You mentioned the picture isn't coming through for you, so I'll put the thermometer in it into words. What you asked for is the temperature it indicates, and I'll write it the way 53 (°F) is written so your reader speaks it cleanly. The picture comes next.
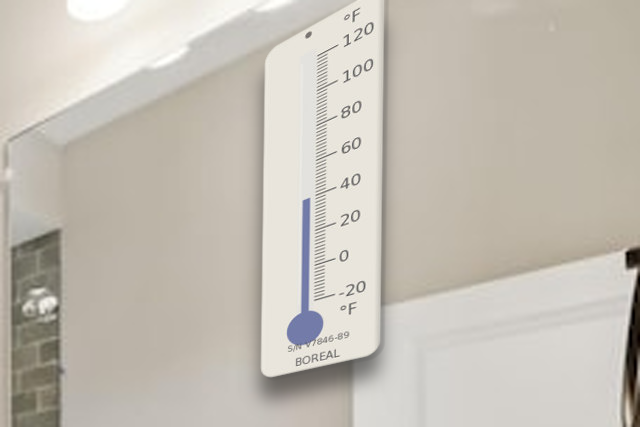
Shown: 40 (°F)
